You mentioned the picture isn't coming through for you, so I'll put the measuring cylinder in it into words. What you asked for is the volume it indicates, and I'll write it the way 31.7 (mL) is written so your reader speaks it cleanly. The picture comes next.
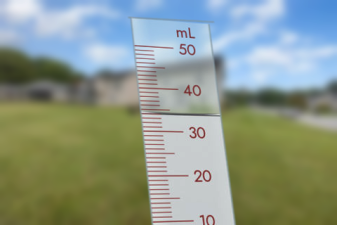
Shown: 34 (mL)
